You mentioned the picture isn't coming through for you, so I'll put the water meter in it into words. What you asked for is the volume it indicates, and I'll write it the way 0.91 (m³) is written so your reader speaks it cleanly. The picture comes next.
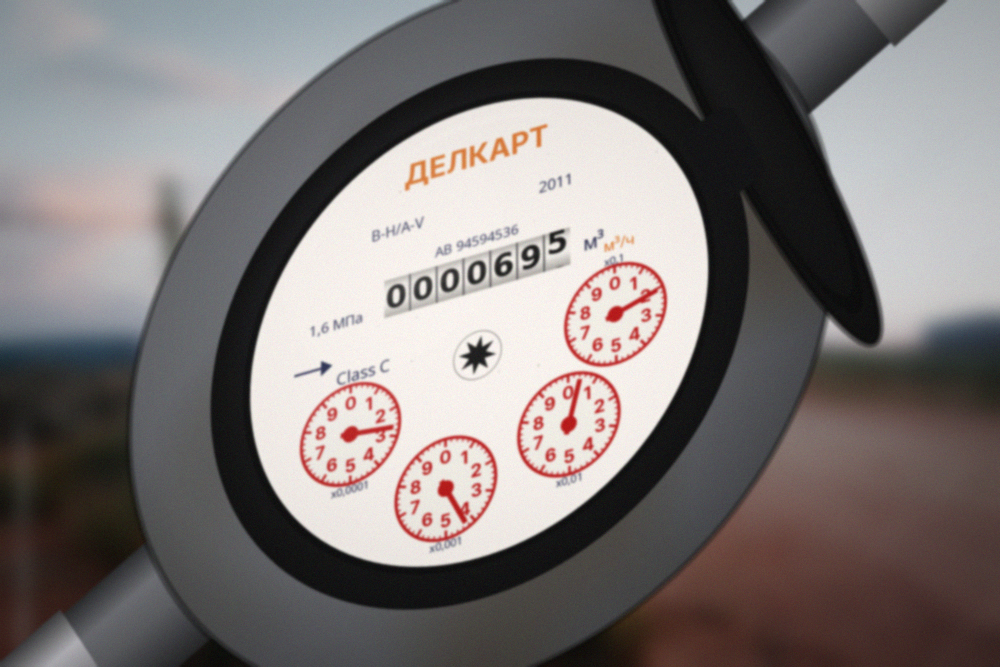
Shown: 695.2042 (m³)
